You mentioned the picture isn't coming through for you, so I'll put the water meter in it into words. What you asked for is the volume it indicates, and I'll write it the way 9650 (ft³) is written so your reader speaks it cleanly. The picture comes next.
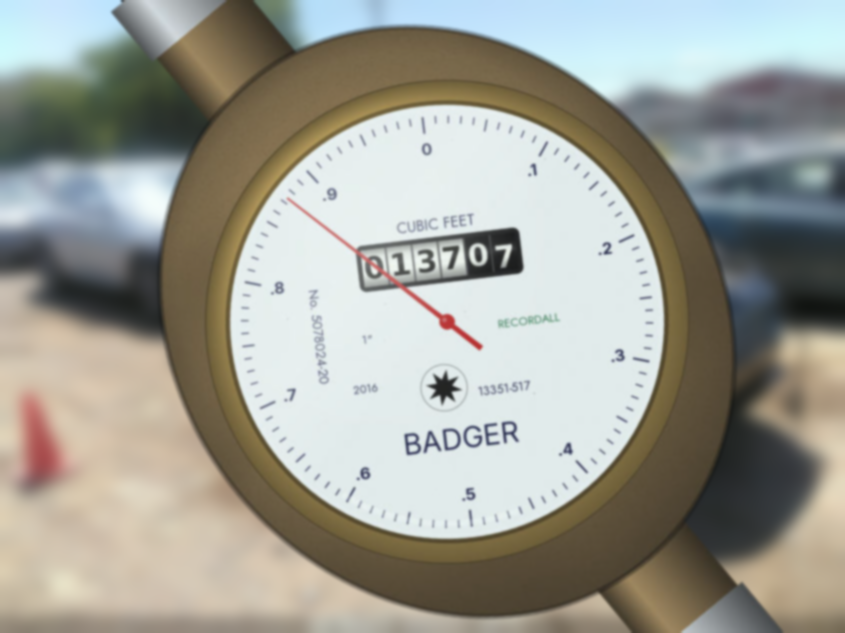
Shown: 13706.87 (ft³)
